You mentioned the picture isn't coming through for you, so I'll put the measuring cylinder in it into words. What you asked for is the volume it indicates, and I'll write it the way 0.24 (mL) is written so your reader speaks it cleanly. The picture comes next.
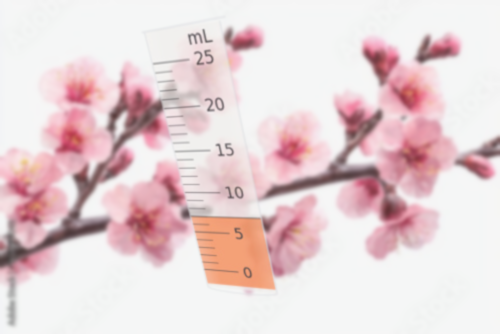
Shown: 7 (mL)
